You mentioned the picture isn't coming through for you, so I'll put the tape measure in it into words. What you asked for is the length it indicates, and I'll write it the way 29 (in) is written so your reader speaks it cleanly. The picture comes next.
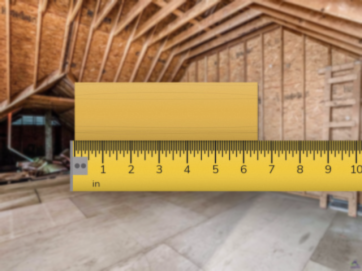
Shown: 6.5 (in)
